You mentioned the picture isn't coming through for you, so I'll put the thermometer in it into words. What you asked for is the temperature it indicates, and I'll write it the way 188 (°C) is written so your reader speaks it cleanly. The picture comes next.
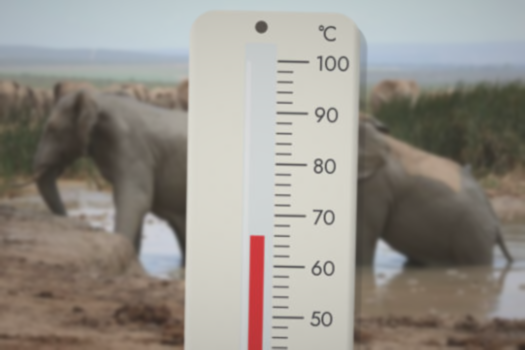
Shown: 66 (°C)
